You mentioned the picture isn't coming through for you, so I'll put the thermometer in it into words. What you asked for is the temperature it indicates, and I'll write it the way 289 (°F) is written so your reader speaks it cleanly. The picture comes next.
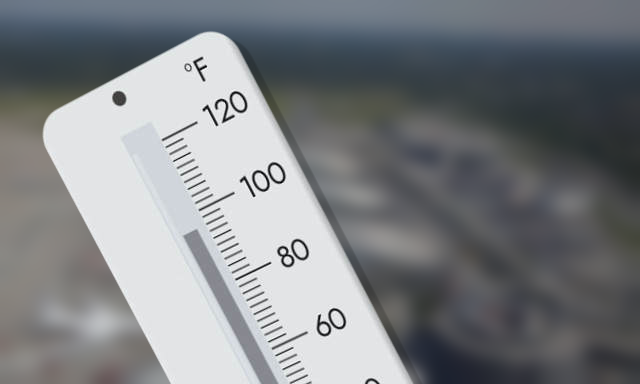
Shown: 96 (°F)
